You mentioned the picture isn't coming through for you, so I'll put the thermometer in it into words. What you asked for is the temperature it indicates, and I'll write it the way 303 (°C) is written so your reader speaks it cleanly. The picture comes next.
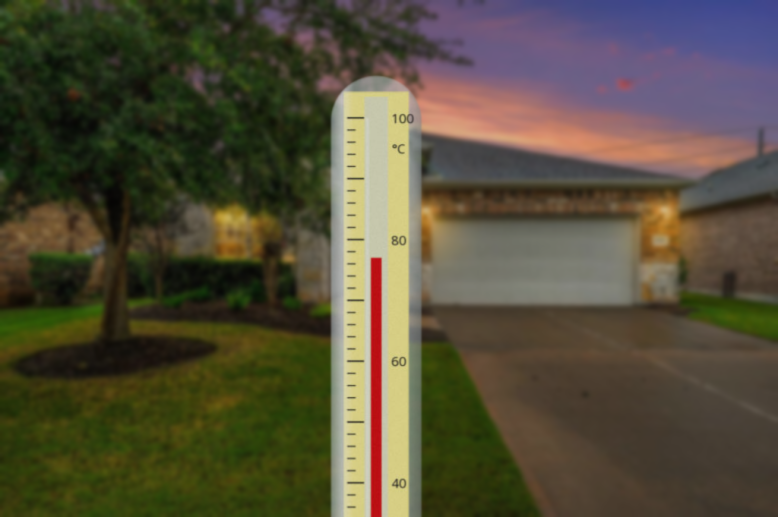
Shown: 77 (°C)
